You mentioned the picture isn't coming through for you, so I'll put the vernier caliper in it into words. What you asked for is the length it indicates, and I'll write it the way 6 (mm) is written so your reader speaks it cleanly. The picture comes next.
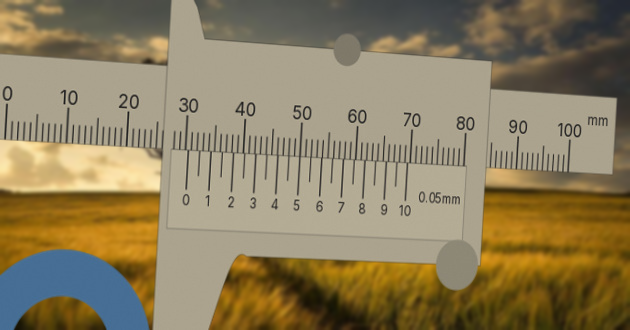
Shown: 30.5 (mm)
